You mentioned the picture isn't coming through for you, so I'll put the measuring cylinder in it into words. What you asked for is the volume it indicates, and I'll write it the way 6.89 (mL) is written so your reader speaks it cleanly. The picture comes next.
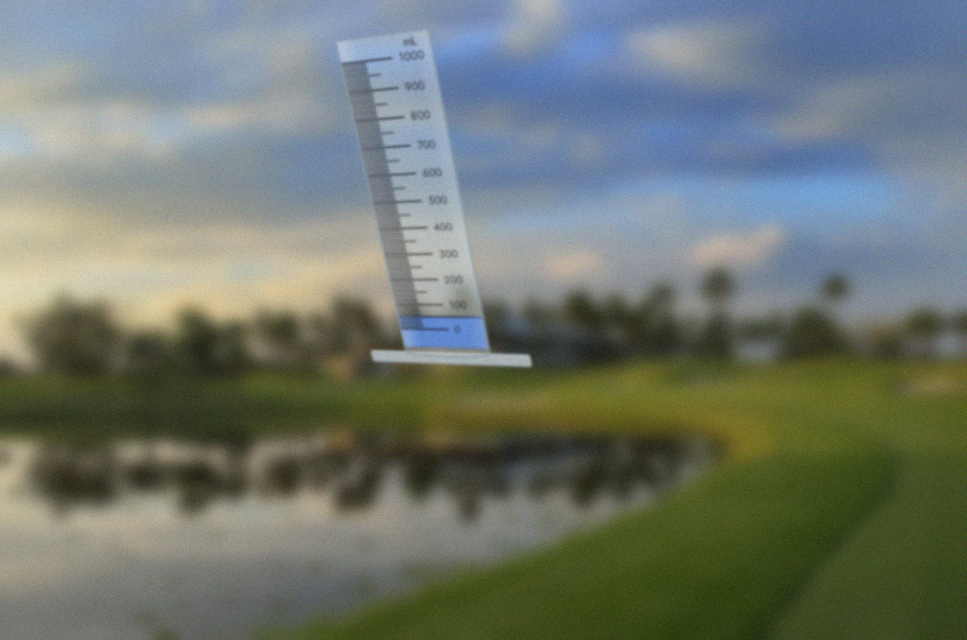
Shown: 50 (mL)
